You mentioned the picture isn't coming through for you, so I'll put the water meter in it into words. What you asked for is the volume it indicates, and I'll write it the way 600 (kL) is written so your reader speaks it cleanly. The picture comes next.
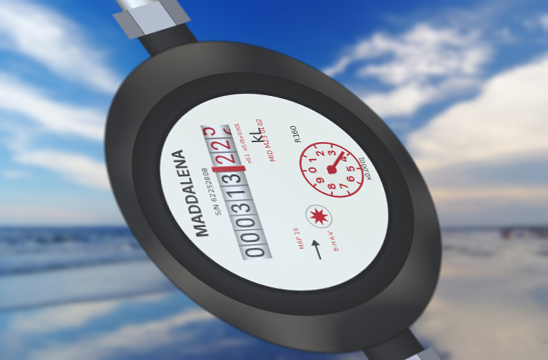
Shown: 313.2253 (kL)
